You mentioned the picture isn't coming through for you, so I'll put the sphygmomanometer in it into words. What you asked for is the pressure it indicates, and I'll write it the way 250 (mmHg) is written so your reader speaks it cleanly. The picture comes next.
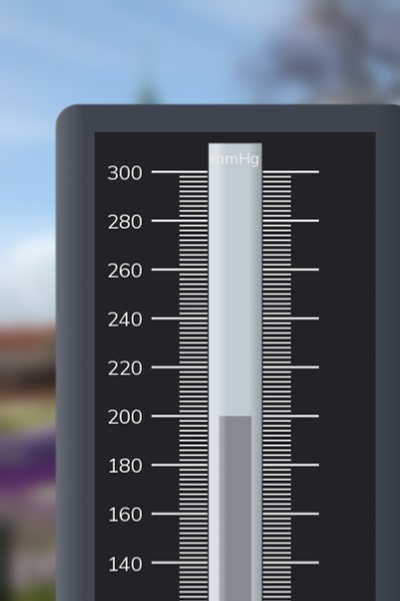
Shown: 200 (mmHg)
